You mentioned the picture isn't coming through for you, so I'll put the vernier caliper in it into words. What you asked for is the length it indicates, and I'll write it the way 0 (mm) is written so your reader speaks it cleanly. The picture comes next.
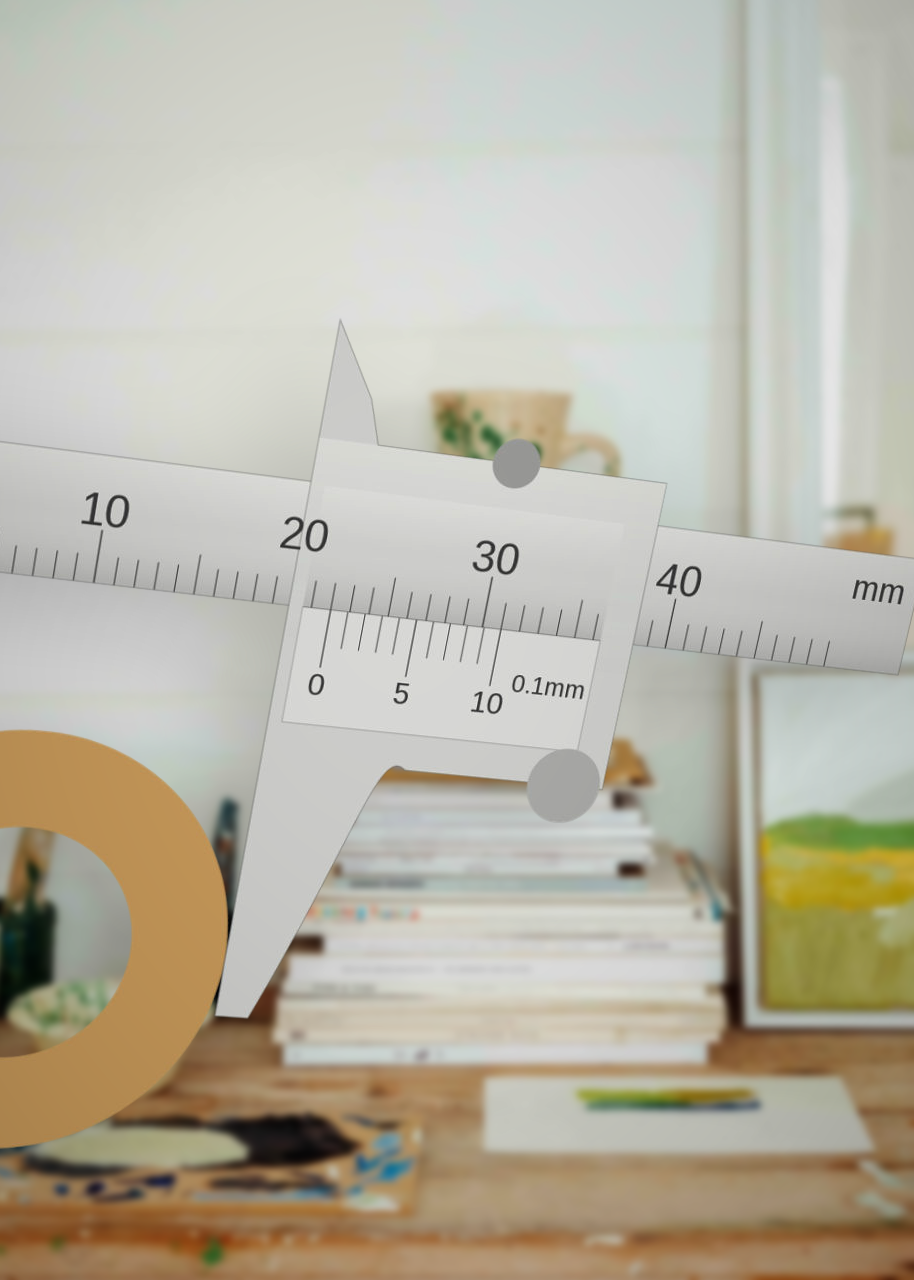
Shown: 22.0 (mm)
